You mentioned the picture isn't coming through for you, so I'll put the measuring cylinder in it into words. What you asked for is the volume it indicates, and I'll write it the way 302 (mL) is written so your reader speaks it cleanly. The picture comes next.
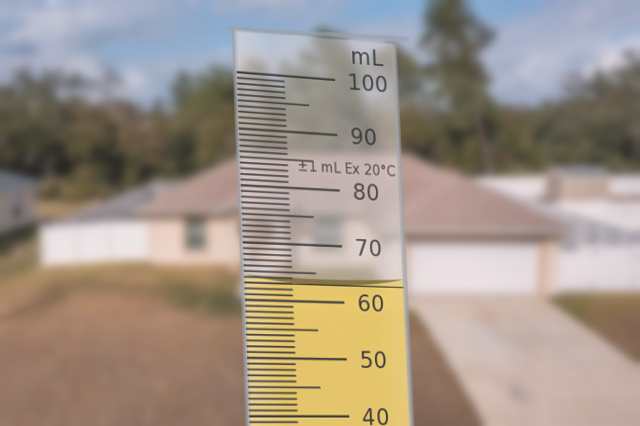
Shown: 63 (mL)
